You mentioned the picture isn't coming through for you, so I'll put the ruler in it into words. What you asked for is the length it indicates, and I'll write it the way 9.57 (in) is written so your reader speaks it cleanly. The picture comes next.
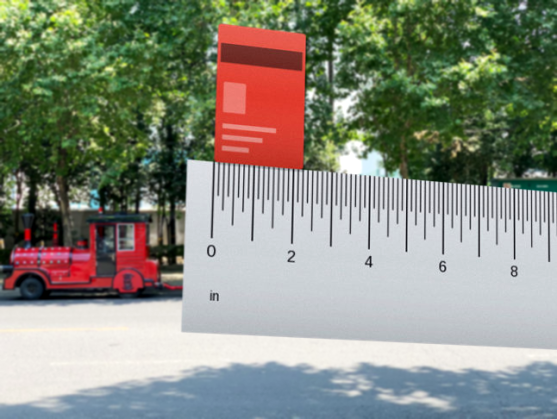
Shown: 2.25 (in)
